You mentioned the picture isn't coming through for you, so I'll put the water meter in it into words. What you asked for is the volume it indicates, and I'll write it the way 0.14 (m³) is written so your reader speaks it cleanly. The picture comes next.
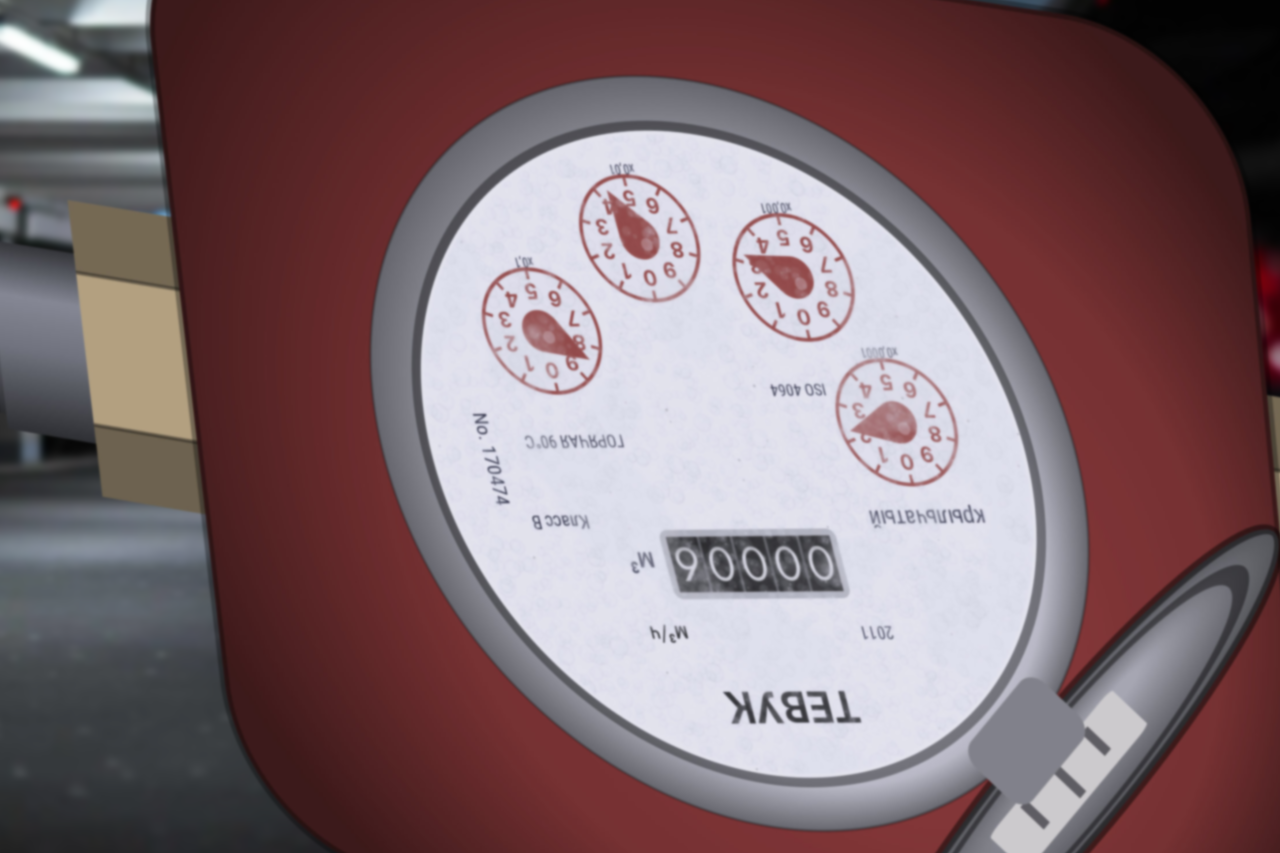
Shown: 6.8432 (m³)
